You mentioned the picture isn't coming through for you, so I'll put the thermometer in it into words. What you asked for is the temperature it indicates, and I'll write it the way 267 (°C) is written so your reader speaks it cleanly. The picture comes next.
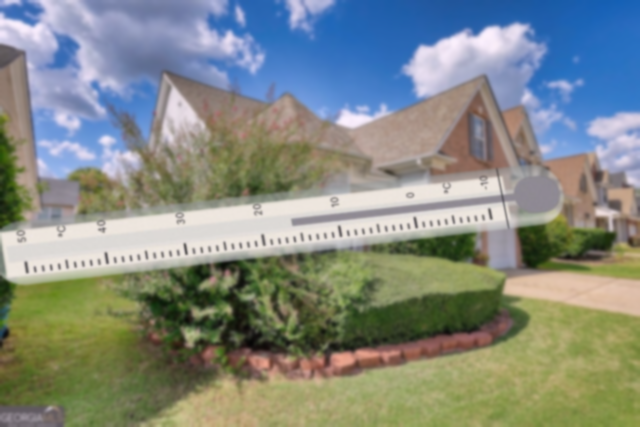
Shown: 16 (°C)
